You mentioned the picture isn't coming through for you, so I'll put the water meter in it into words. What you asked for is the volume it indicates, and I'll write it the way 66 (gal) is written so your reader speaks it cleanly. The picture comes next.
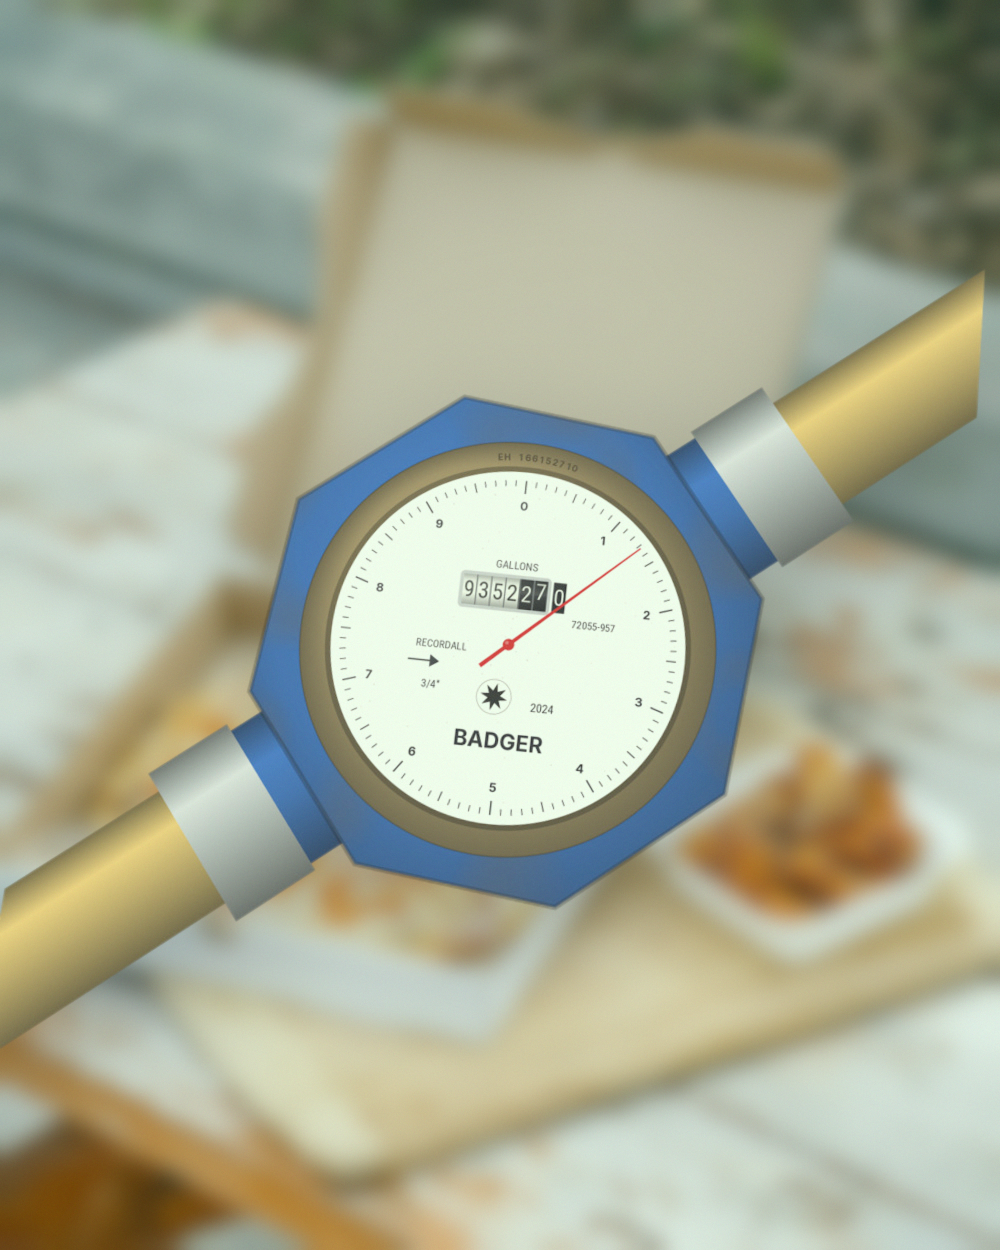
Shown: 9352271.3 (gal)
